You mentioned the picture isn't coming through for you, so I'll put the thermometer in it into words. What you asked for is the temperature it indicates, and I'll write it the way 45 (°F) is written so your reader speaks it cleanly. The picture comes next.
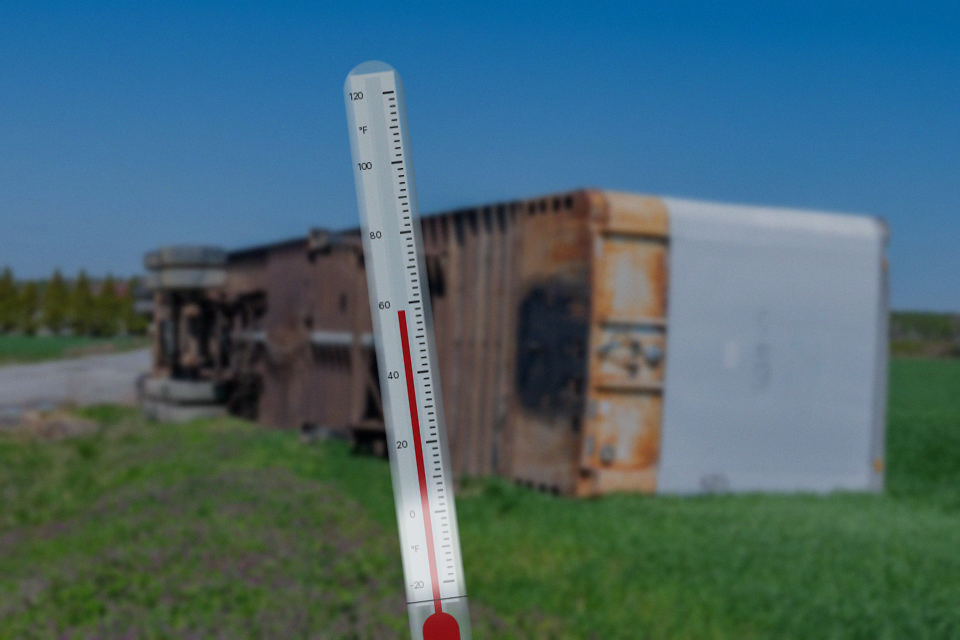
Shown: 58 (°F)
